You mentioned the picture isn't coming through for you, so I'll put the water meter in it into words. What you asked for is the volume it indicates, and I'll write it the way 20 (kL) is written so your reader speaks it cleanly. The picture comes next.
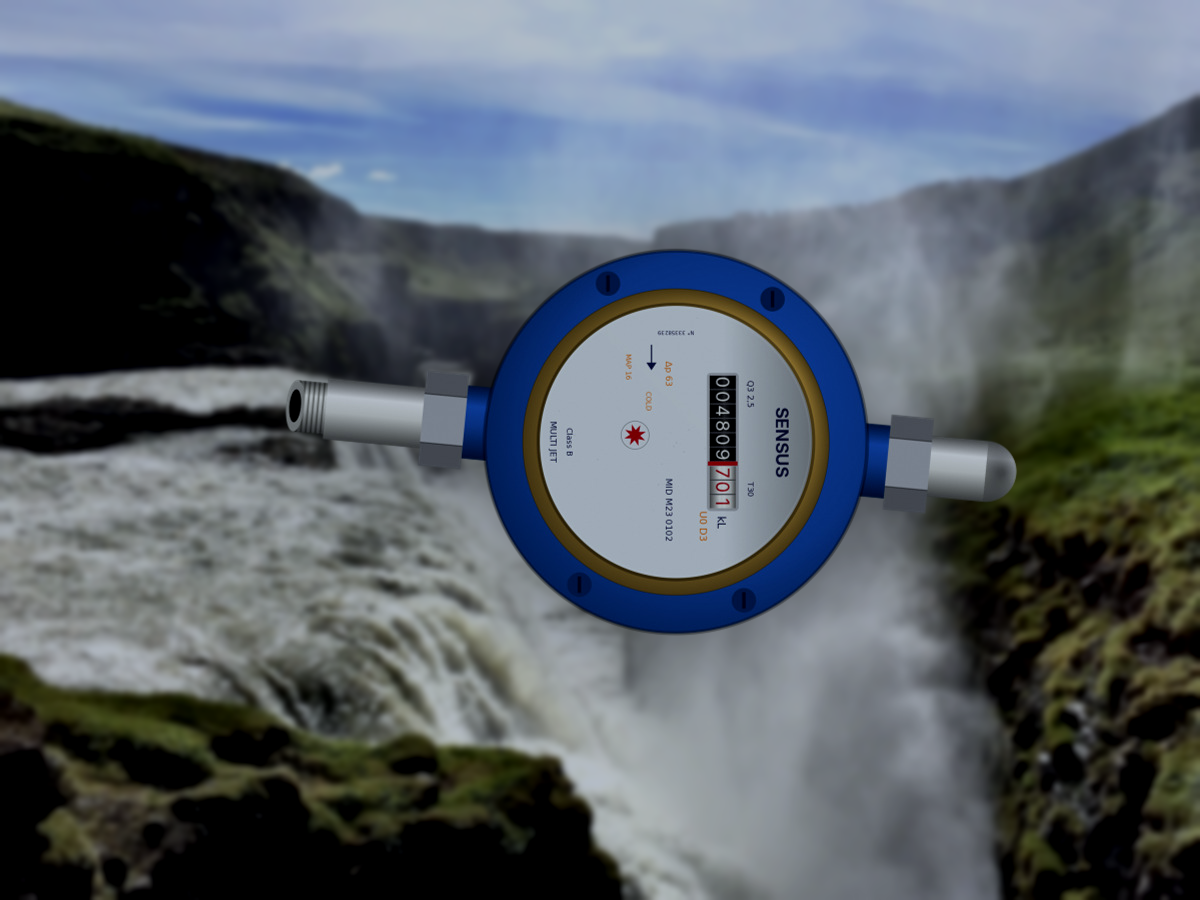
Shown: 4809.701 (kL)
